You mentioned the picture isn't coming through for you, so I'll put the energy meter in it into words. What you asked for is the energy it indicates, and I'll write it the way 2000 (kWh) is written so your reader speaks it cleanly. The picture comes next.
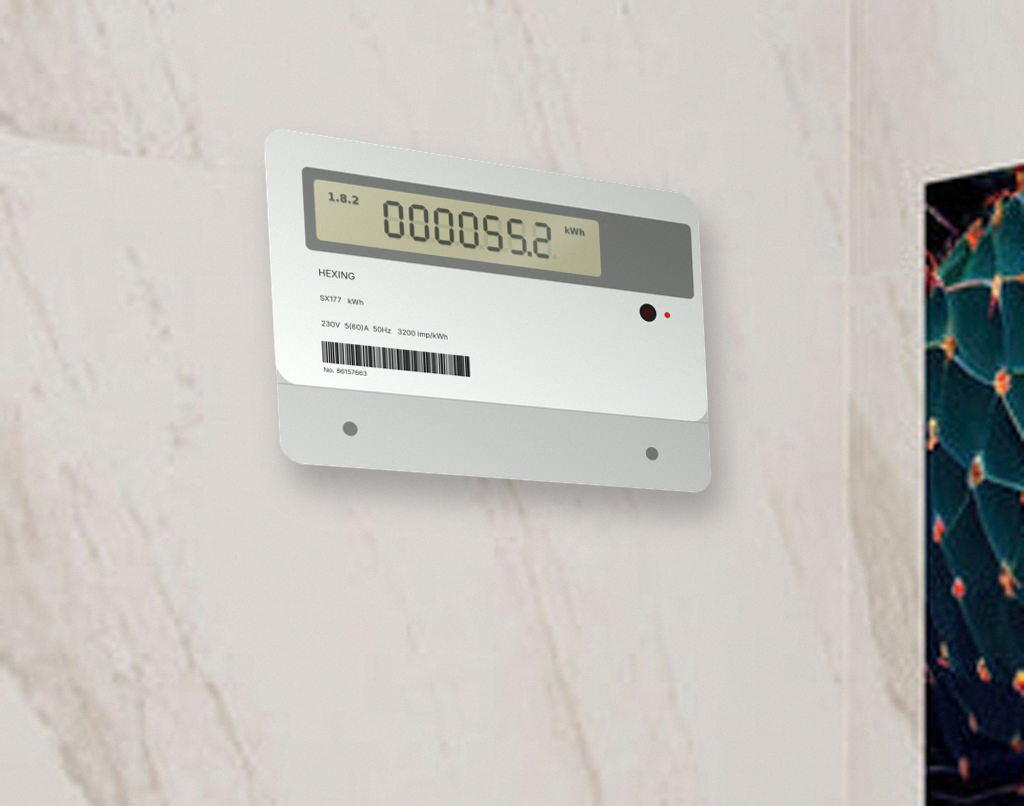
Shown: 55.2 (kWh)
